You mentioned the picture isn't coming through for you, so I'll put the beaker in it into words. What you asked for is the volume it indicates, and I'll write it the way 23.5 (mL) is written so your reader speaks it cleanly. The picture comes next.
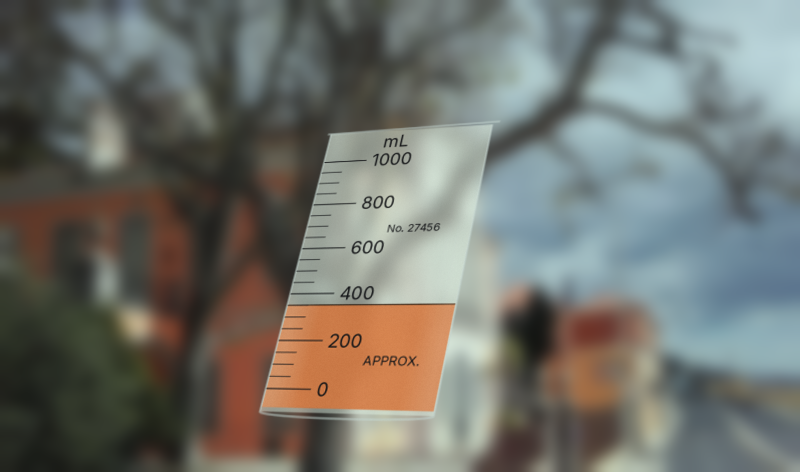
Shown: 350 (mL)
